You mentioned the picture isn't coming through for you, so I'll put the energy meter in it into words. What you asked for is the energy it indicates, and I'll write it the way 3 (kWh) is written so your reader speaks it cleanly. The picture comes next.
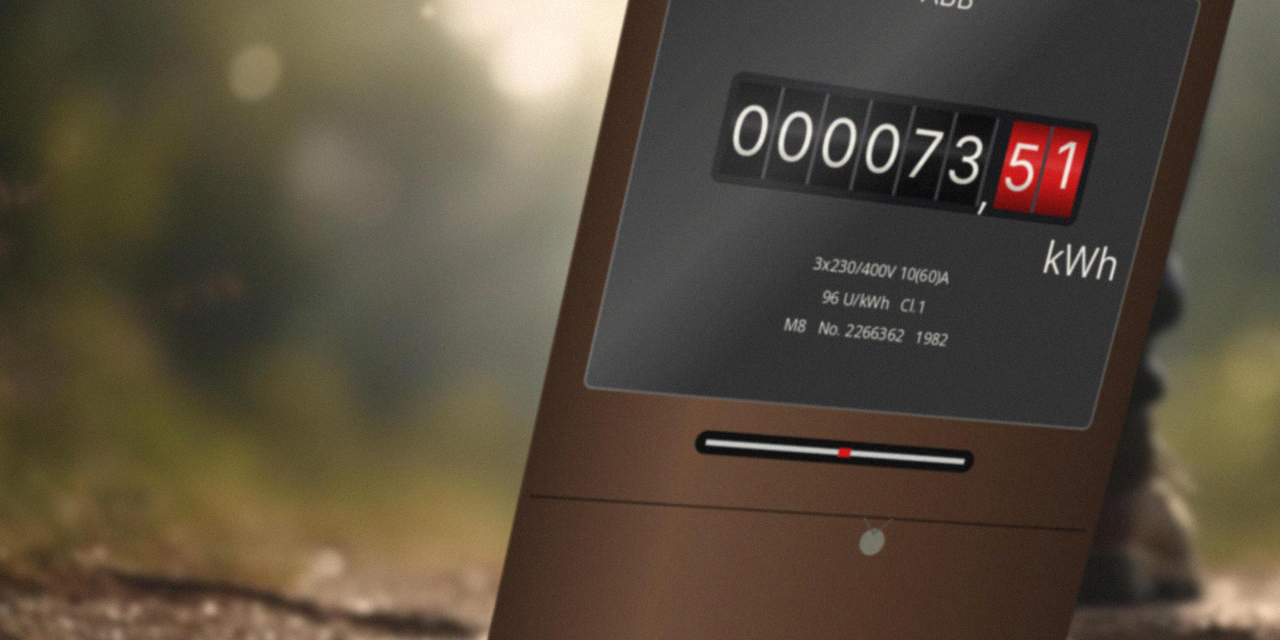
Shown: 73.51 (kWh)
